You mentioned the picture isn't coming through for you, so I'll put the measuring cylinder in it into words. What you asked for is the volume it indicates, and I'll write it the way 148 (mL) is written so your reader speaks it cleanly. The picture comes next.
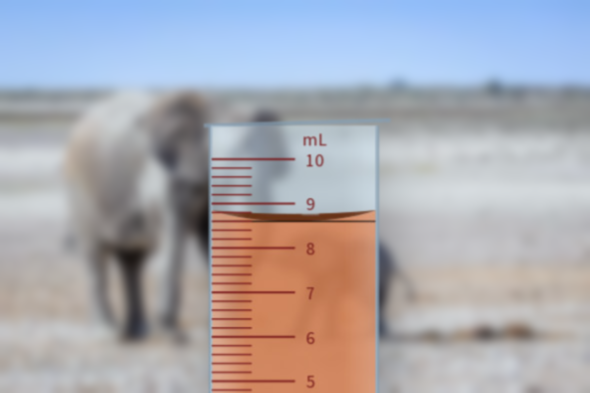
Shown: 8.6 (mL)
